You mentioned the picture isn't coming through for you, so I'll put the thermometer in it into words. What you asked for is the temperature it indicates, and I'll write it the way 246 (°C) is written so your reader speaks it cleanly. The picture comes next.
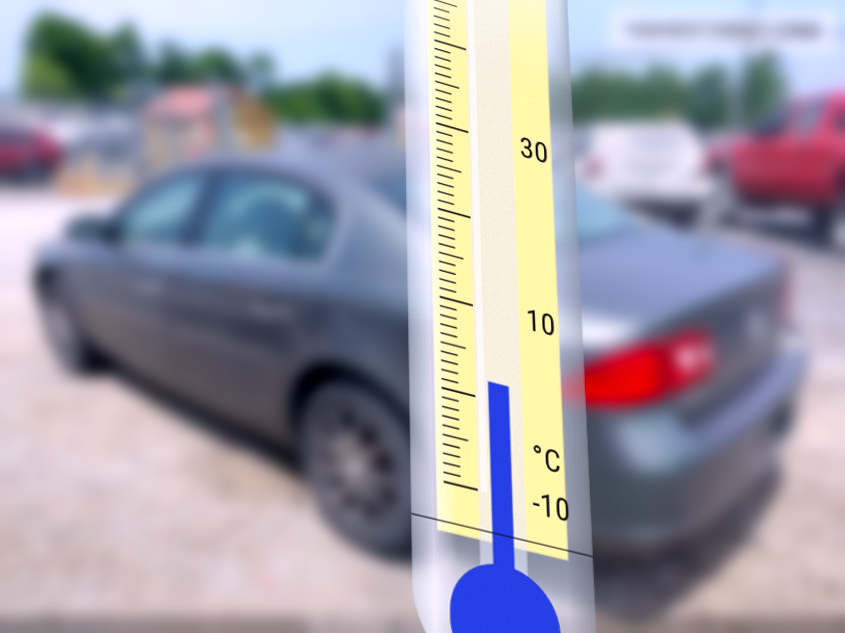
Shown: 2 (°C)
